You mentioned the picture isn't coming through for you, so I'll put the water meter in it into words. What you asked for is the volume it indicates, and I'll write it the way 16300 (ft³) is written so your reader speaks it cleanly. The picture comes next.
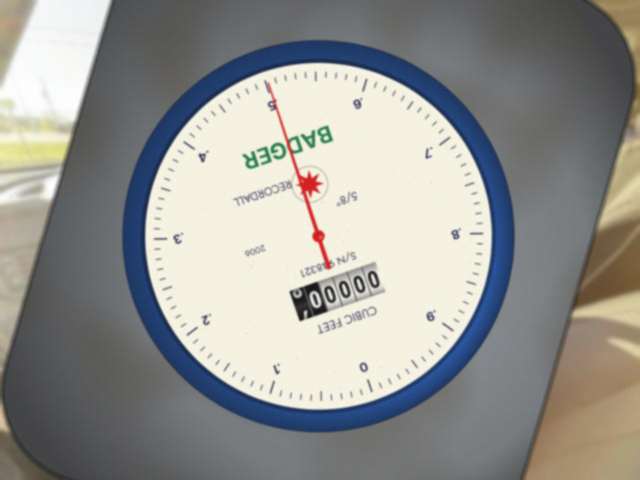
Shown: 7.50 (ft³)
